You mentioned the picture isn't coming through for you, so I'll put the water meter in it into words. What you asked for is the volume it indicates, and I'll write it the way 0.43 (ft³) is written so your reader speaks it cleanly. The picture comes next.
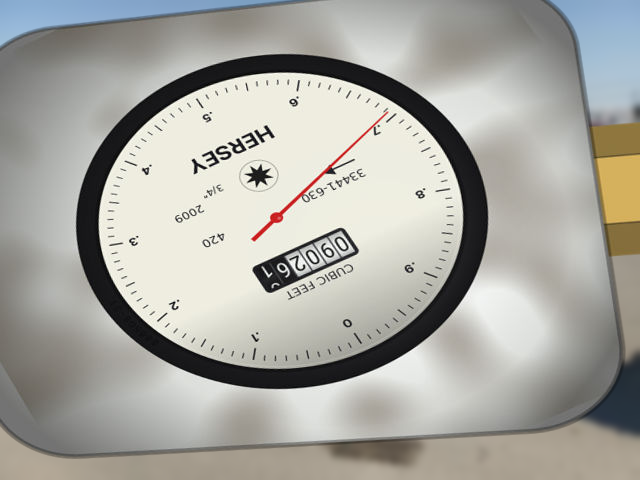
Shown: 90260.69 (ft³)
